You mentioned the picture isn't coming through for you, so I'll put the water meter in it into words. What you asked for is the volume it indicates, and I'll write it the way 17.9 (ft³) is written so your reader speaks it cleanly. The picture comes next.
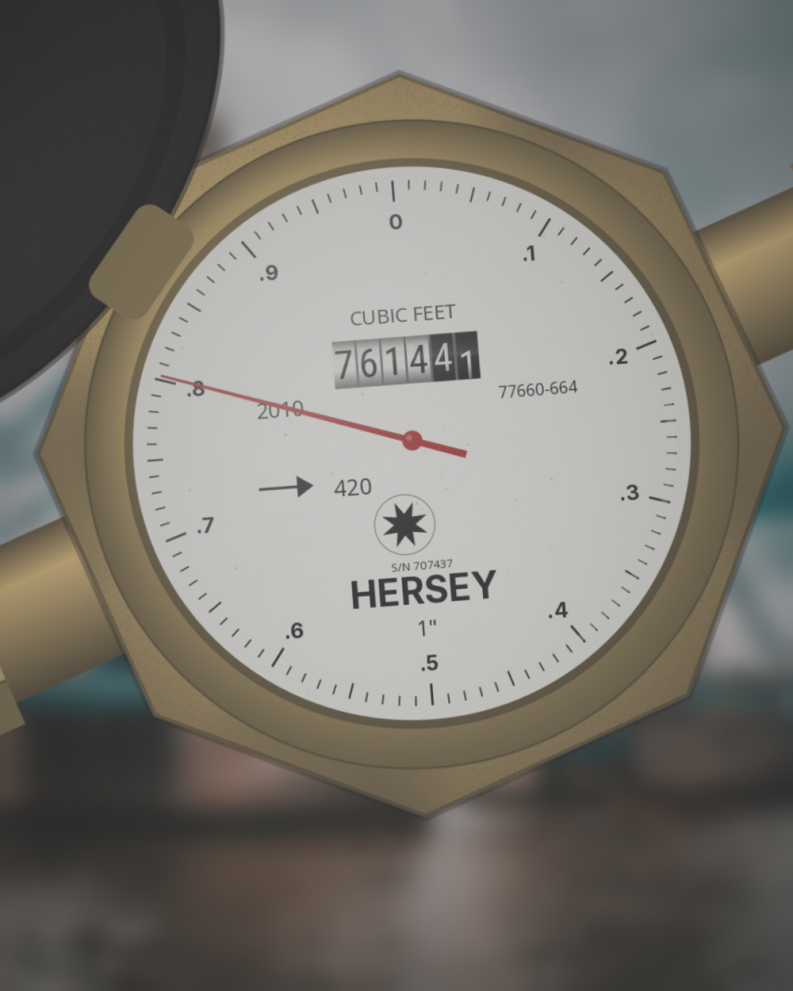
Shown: 761440.80 (ft³)
